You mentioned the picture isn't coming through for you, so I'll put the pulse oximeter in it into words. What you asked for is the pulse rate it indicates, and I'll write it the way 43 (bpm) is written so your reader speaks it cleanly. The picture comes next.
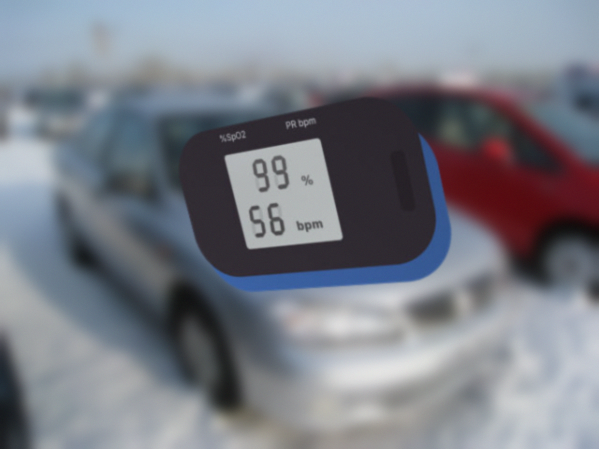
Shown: 56 (bpm)
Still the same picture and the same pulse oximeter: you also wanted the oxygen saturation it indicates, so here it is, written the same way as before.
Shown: 99 (%)
